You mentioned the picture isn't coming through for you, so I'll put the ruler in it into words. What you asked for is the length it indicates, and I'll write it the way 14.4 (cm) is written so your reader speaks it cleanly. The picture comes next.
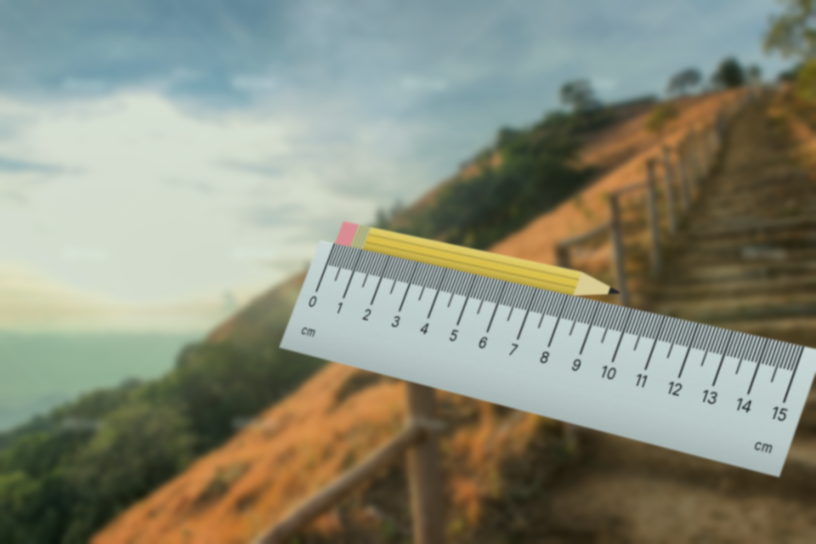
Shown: 9.5 (cm)
